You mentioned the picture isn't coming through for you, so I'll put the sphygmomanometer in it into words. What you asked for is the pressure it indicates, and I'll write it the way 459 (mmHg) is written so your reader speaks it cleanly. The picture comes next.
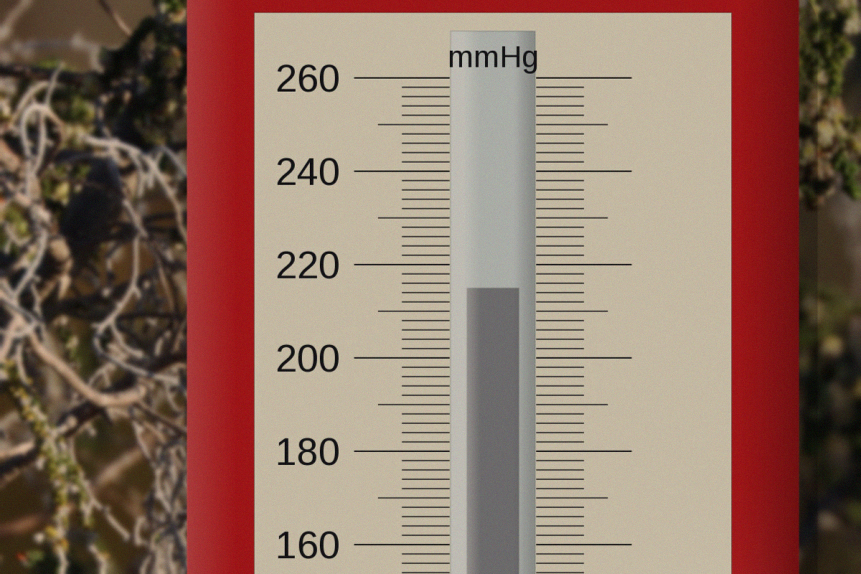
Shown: 215 (mmHg)
